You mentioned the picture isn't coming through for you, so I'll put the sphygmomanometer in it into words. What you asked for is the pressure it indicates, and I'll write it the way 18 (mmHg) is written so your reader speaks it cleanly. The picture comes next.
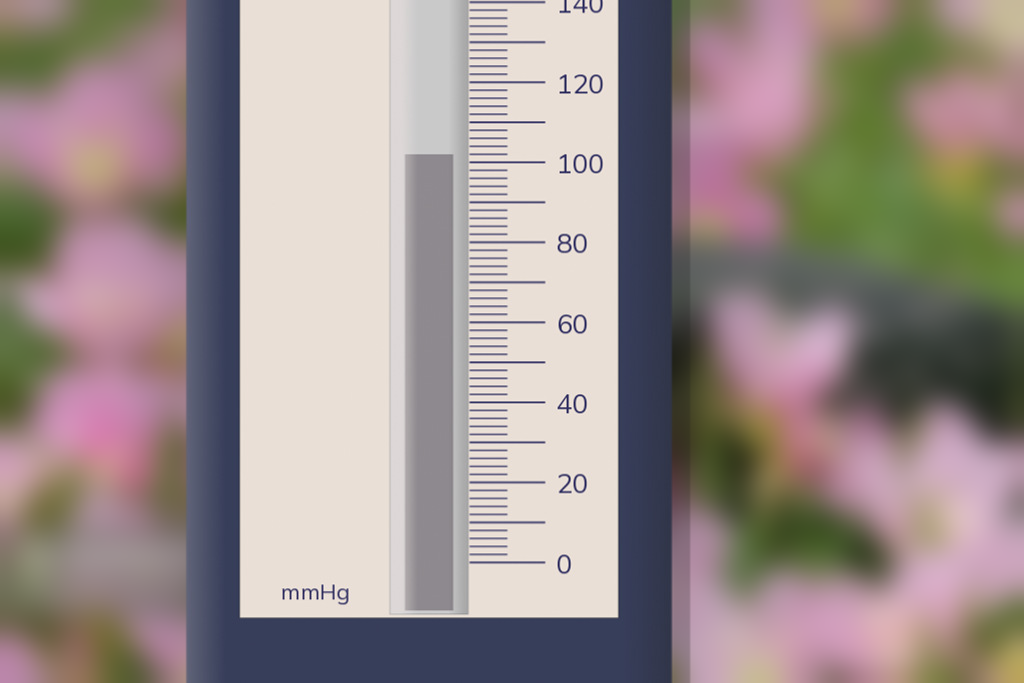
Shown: 102 (mmHg)
